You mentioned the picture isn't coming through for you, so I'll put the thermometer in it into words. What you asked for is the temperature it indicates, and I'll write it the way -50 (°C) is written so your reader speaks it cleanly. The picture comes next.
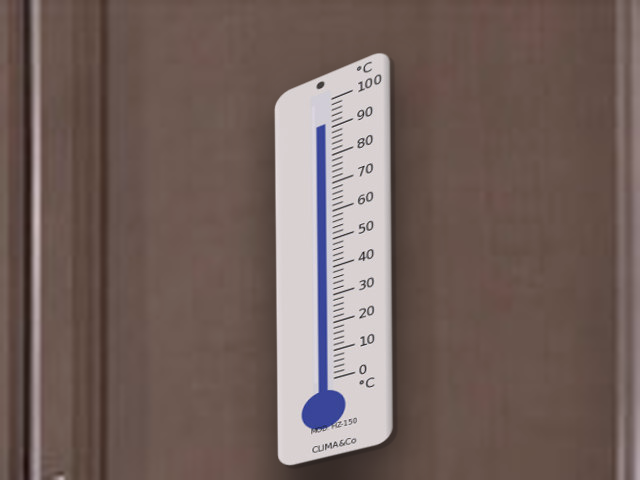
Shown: 92 (°C)
